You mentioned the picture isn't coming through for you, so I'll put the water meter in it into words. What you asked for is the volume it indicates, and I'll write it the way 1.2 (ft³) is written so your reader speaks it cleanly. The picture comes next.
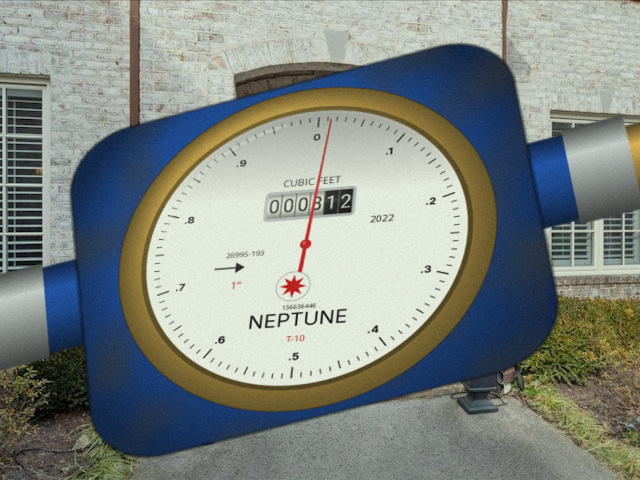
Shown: 812.01 (ft³)
